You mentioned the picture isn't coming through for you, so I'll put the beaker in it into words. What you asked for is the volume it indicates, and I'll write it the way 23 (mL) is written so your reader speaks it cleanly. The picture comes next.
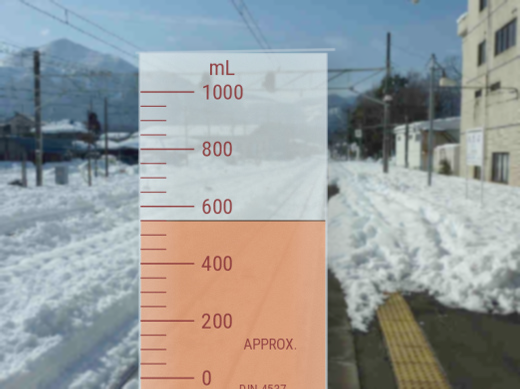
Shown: 550 (mL)
